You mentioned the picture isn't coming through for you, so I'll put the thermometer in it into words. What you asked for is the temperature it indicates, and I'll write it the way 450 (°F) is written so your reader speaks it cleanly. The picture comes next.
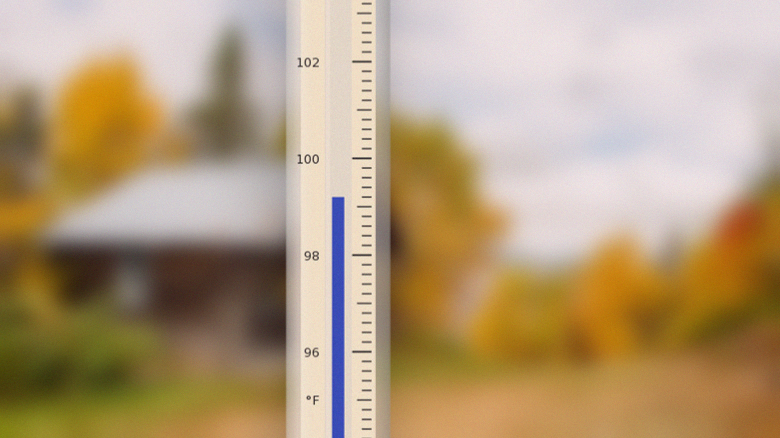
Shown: 99.2 (°F)
